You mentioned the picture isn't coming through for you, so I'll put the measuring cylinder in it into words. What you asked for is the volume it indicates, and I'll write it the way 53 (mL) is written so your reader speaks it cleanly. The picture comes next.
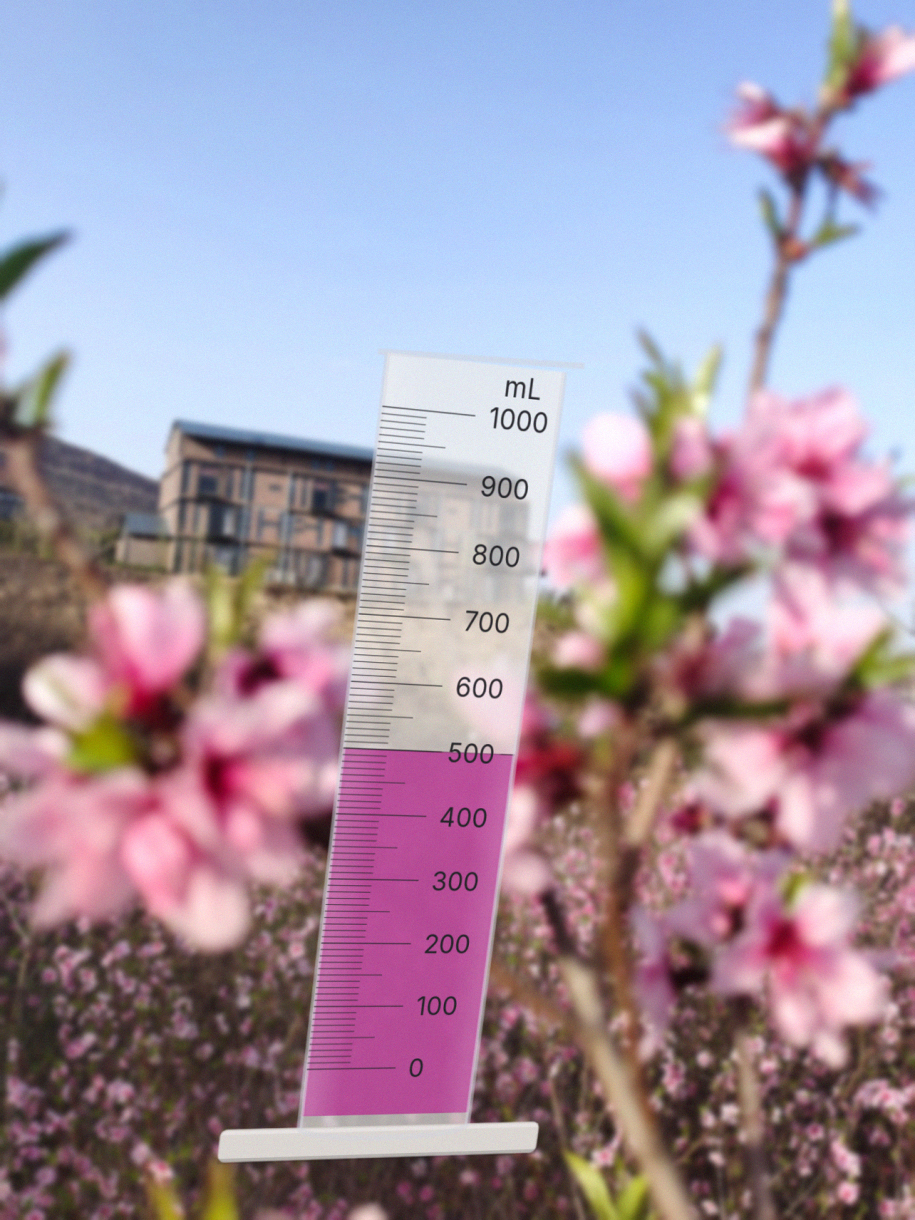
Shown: 500 (mL)
